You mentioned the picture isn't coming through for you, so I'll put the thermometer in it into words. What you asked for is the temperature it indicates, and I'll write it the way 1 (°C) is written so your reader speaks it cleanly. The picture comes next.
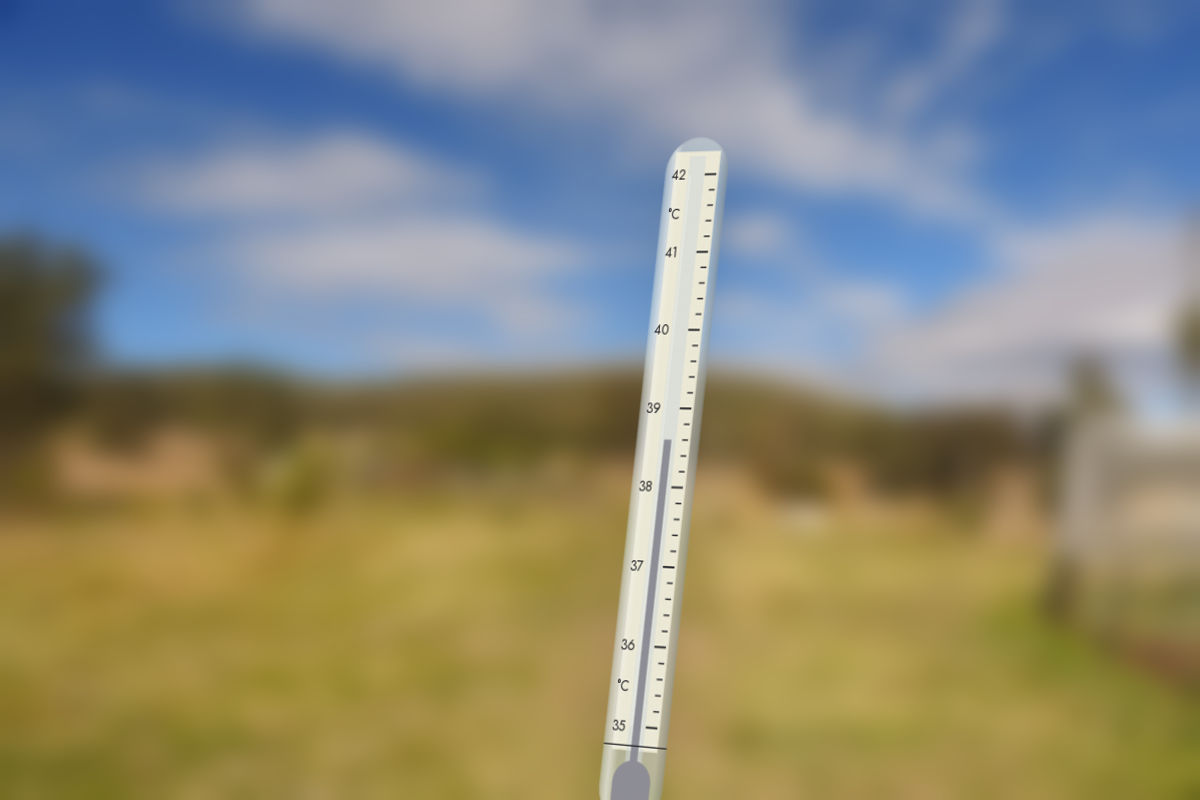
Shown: 38.6 (°C)
